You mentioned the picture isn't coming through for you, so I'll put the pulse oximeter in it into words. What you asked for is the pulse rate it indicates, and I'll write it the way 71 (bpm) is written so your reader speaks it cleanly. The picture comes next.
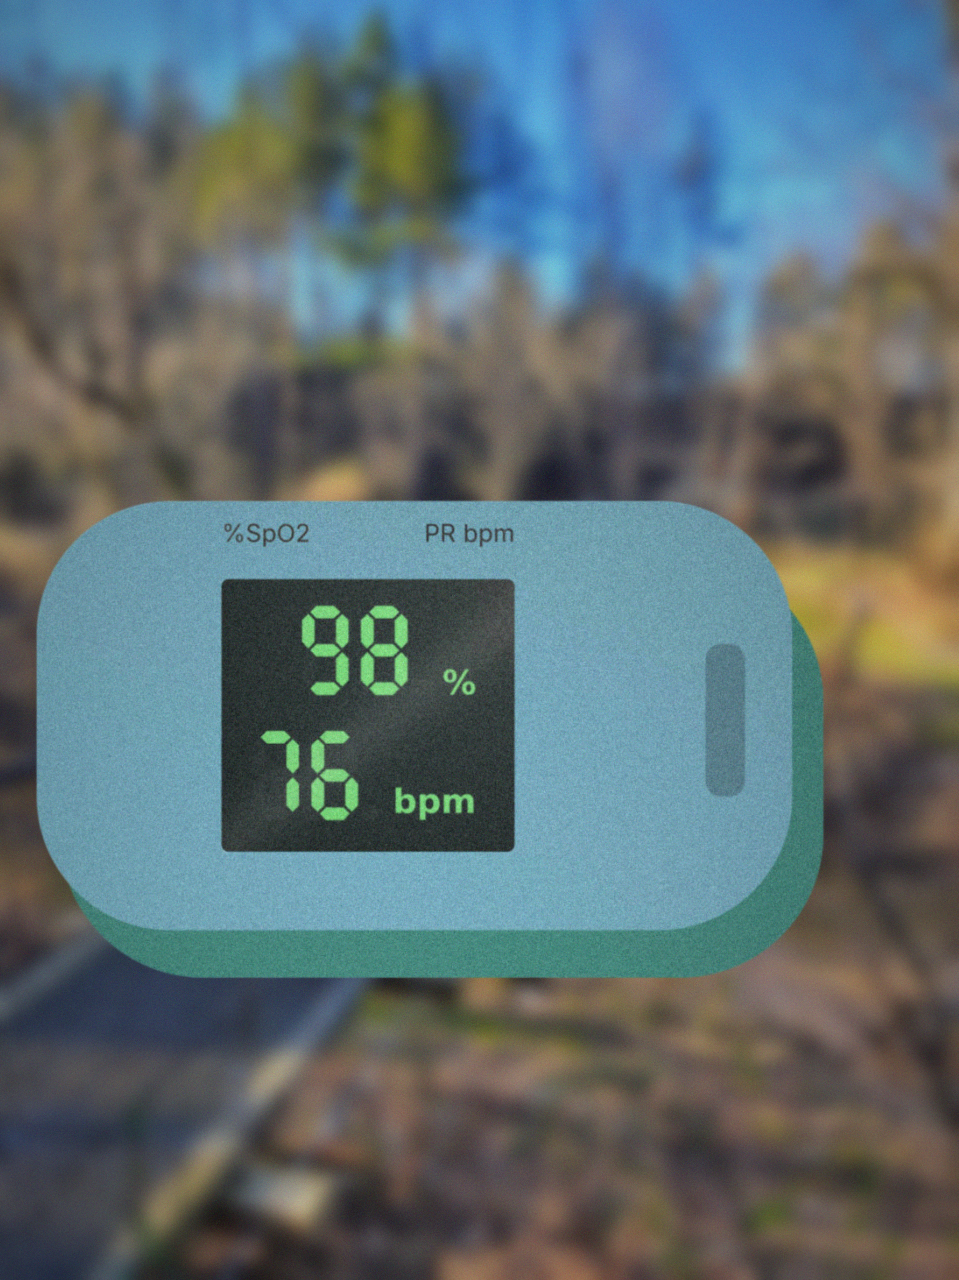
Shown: 76 (bpm)
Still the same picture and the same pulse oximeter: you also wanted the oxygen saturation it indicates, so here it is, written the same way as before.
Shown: 98 (%)
